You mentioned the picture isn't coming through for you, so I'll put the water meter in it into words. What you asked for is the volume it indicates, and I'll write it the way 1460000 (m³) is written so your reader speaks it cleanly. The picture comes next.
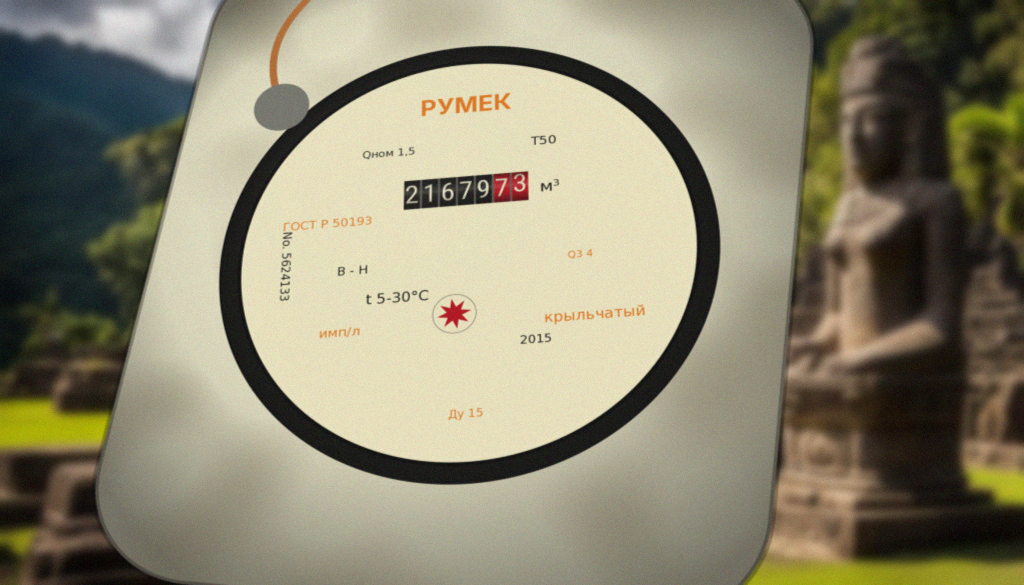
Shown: 21679.73 (m³)
